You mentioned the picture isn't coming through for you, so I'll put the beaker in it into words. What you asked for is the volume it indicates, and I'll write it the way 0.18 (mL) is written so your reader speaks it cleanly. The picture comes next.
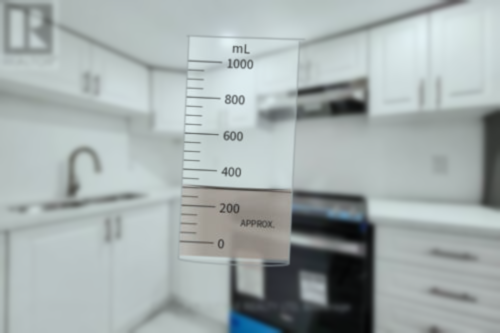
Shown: 300 (mL)
